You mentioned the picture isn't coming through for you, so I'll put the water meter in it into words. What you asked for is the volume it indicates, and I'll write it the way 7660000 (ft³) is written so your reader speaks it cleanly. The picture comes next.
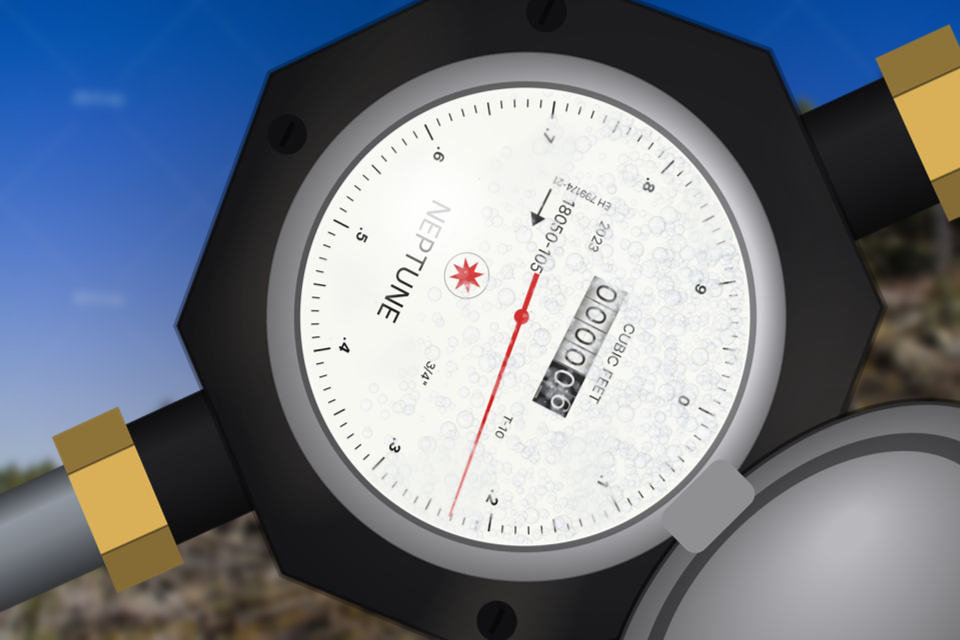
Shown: 6.23 (ft³)
